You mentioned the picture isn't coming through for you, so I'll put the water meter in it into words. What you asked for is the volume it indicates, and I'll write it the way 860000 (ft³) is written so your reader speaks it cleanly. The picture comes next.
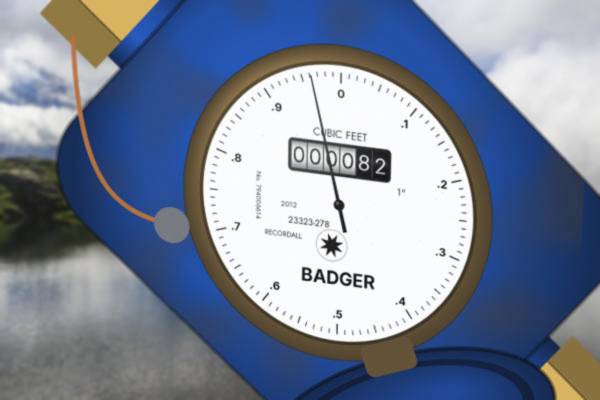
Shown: 81.96 (ft³)
